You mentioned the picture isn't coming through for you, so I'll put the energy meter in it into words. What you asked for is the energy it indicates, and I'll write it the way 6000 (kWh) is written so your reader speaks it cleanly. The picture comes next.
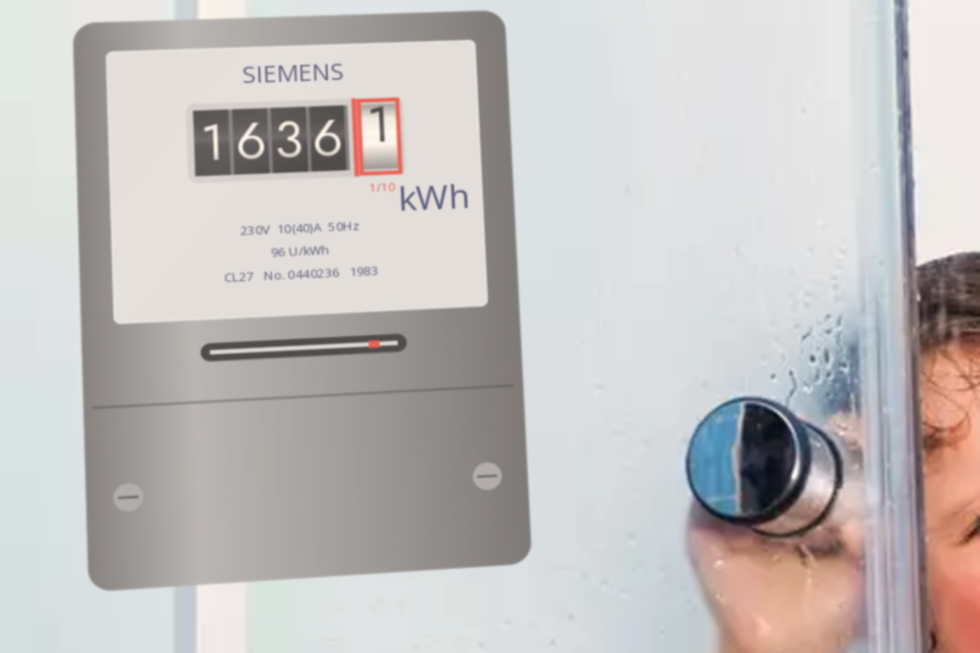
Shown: 1636.1 (kWh)
